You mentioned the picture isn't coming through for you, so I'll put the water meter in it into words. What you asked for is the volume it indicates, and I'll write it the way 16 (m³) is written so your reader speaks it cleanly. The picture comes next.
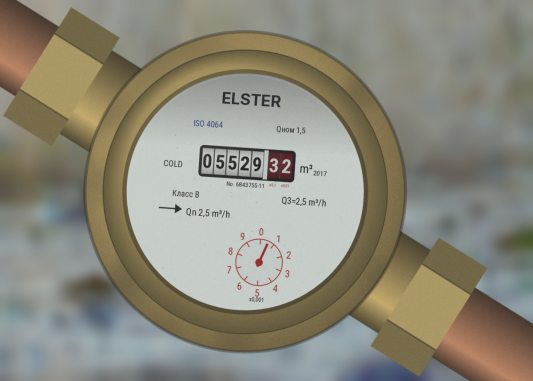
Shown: 5529.320 (m³)
